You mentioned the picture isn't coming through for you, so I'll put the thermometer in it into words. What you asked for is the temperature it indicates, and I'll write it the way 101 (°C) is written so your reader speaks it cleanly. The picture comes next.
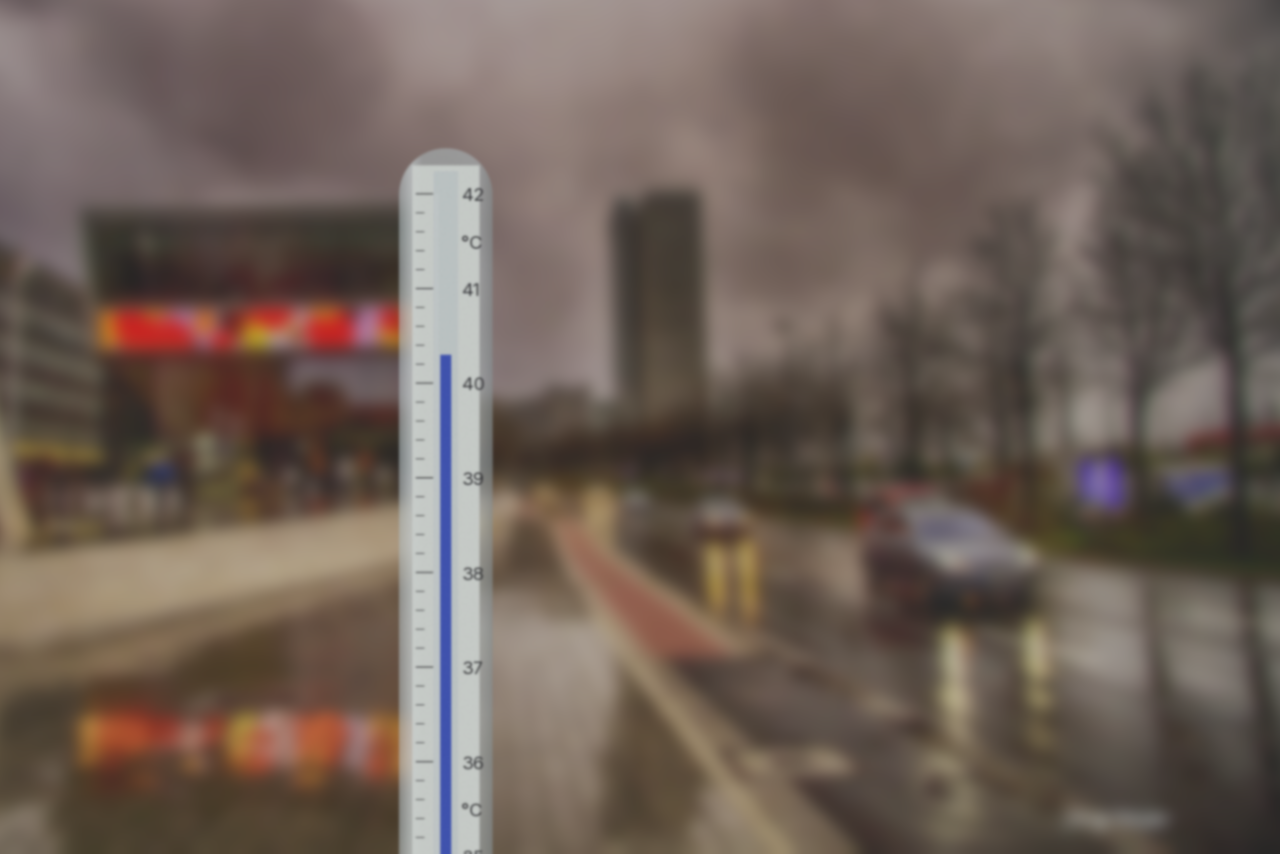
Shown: 40.3 (°C)
